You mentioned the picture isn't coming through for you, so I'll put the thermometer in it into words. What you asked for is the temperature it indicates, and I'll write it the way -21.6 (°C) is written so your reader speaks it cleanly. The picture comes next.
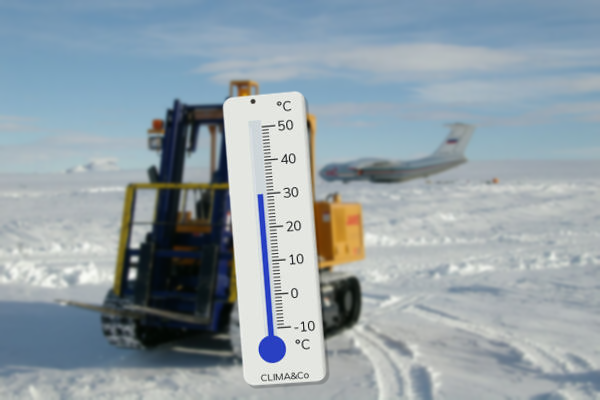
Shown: 30 (°C)
